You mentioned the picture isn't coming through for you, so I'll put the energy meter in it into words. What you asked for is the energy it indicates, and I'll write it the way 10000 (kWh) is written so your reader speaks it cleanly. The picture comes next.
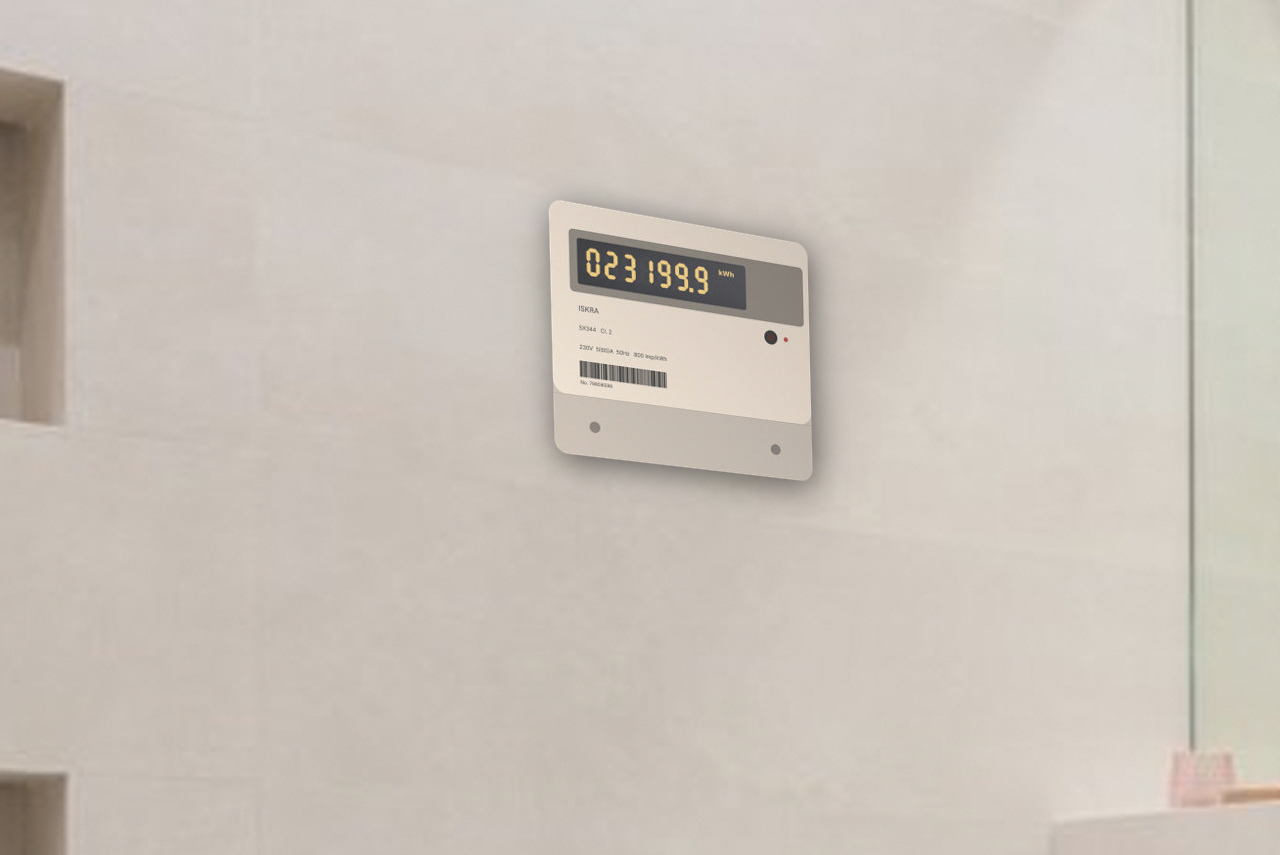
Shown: 23199.9 (kWh)
